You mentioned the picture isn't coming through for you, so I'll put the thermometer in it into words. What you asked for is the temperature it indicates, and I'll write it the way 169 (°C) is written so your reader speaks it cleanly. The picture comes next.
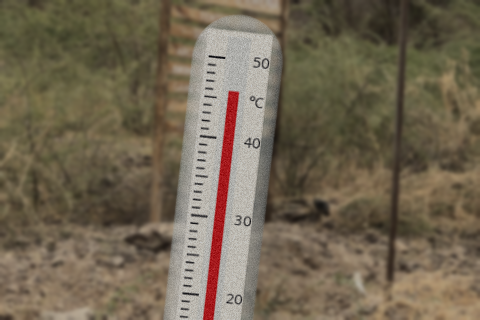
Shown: 46 (°C)
